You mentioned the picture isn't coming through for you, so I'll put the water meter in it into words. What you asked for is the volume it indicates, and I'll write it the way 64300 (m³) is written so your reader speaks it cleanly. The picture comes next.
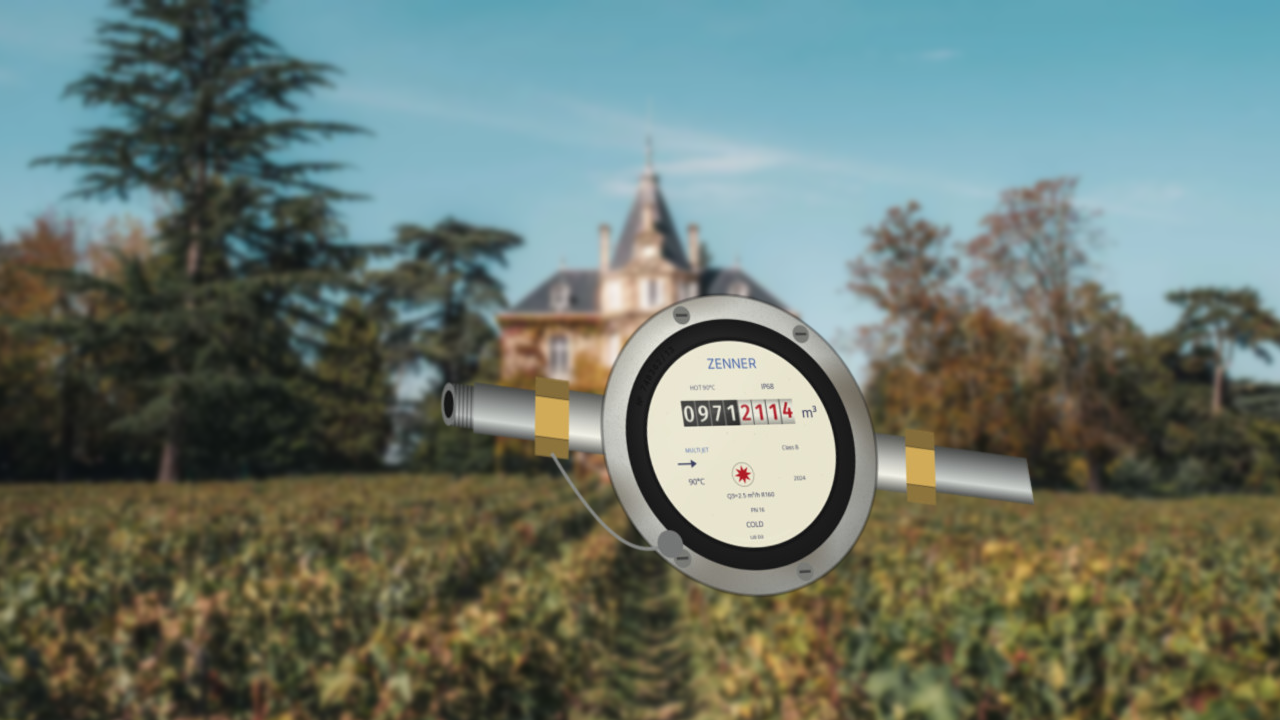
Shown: 971.2114 (m³)
